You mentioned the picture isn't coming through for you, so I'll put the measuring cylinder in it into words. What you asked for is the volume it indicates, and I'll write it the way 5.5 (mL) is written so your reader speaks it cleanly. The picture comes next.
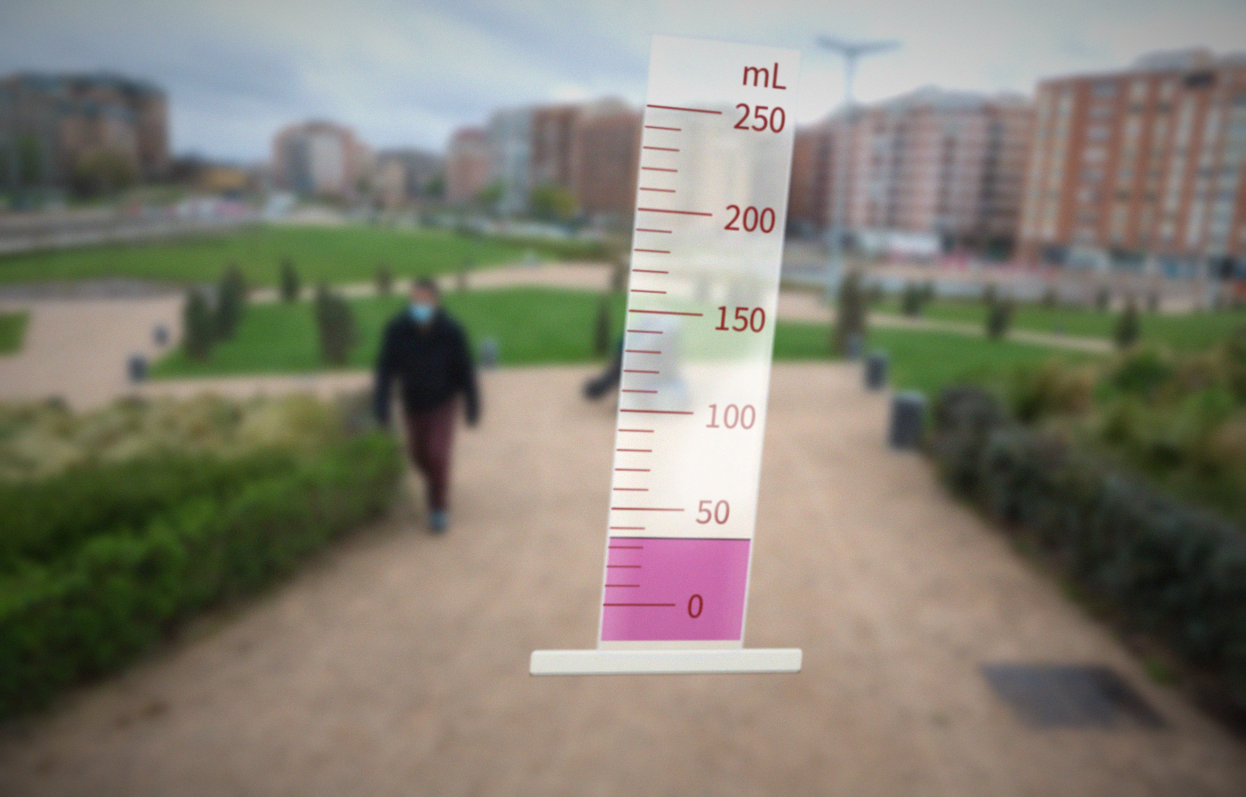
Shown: 35 (mL)
